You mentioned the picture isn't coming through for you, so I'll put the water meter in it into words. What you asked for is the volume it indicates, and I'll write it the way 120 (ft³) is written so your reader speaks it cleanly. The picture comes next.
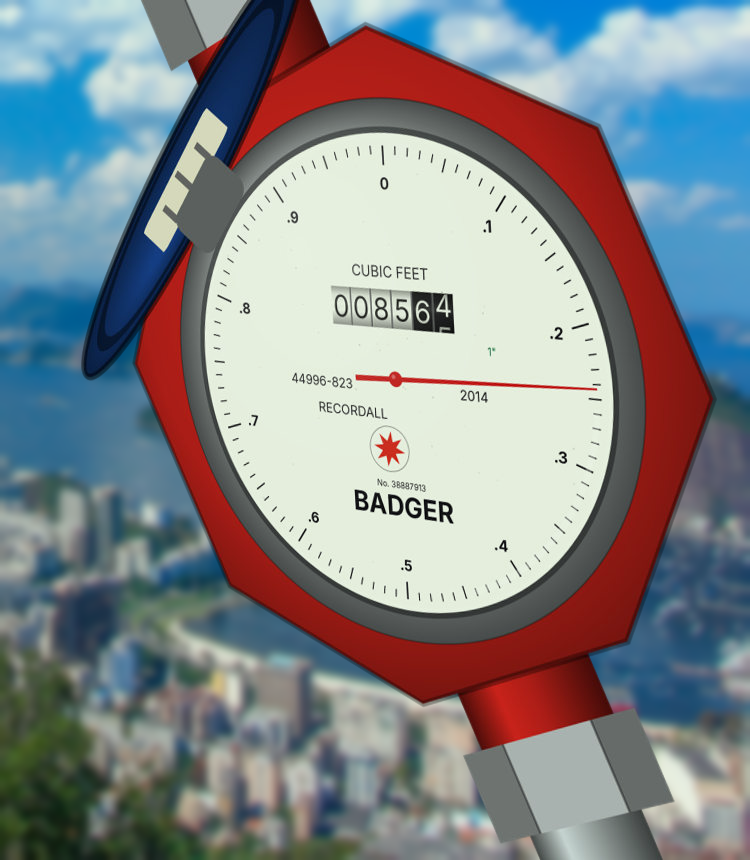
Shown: 8564.24 (ft³)
